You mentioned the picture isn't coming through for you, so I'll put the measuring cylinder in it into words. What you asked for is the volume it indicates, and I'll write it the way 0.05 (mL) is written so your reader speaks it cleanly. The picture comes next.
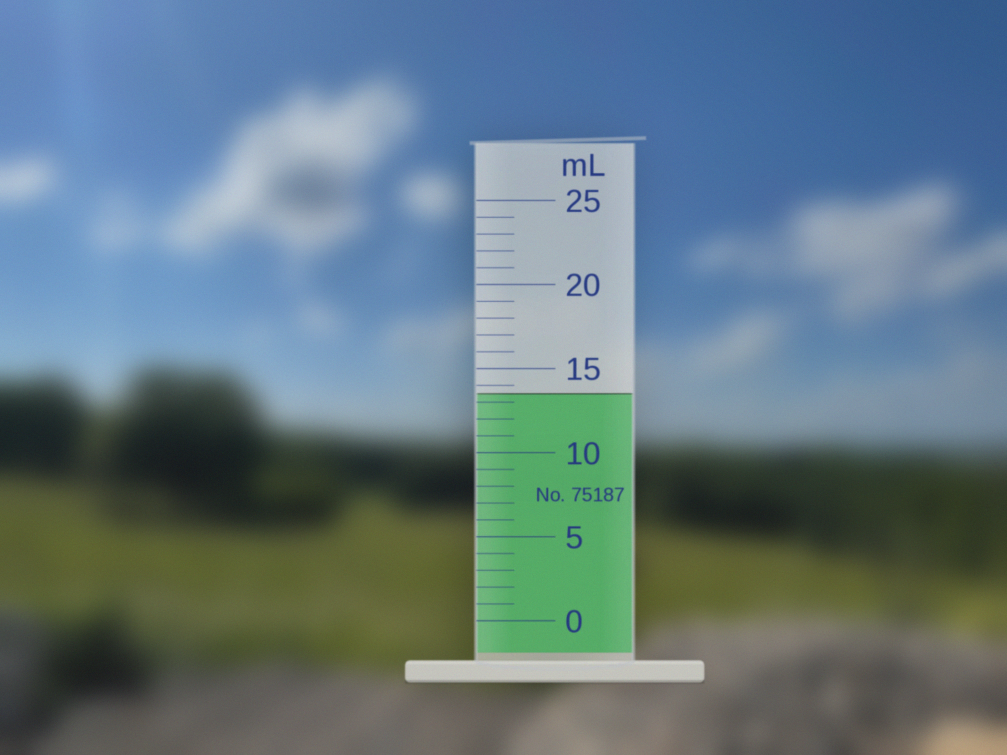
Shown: 13.5 (mL)
